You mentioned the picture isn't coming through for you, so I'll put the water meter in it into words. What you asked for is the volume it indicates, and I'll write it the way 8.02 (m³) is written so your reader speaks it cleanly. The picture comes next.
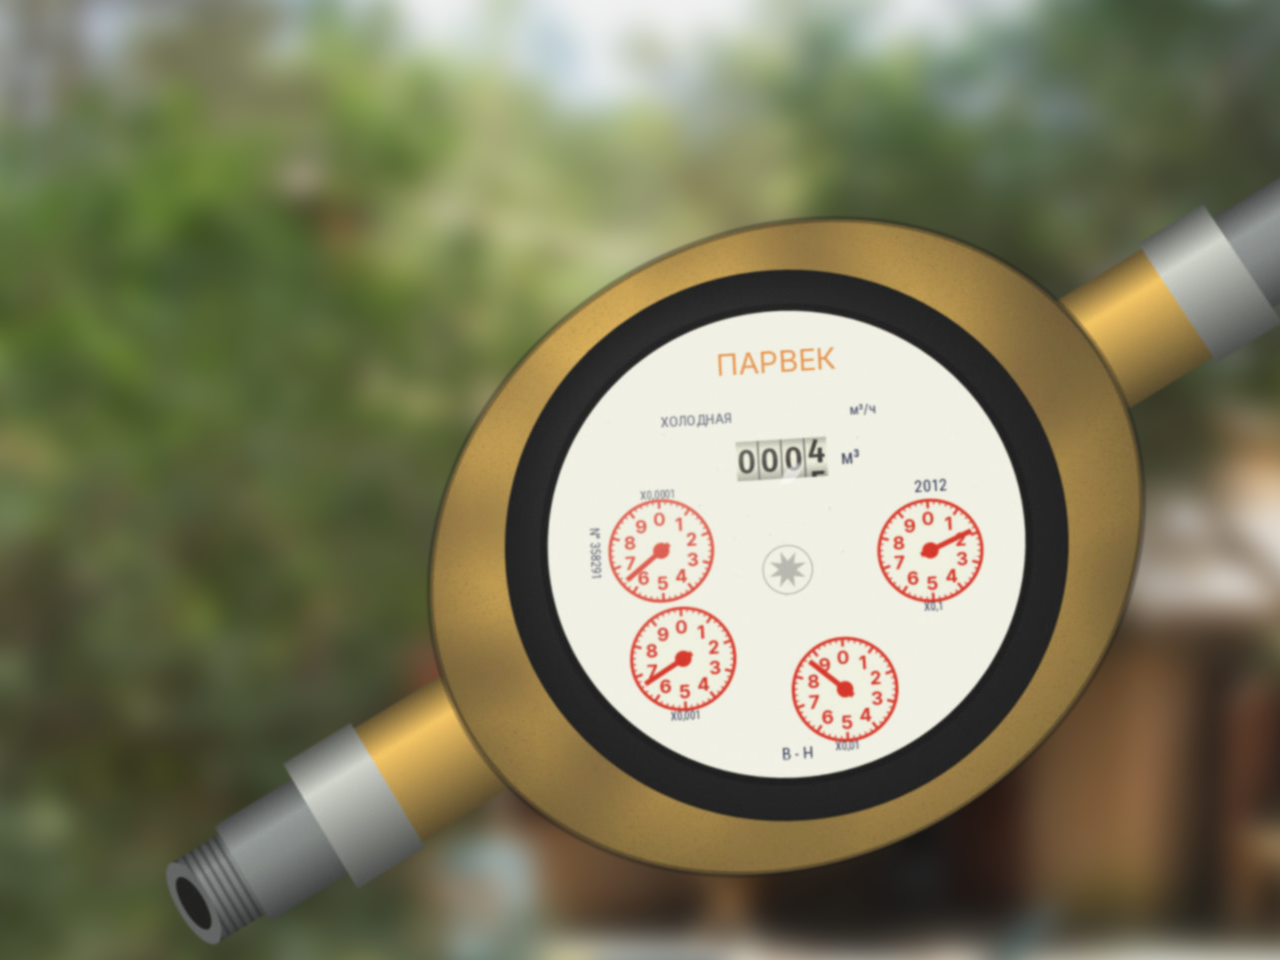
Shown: 4.1866 (m³)
